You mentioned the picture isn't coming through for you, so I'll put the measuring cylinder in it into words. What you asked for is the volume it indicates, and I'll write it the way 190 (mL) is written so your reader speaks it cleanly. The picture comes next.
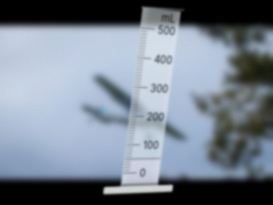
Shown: 50 (mL)
